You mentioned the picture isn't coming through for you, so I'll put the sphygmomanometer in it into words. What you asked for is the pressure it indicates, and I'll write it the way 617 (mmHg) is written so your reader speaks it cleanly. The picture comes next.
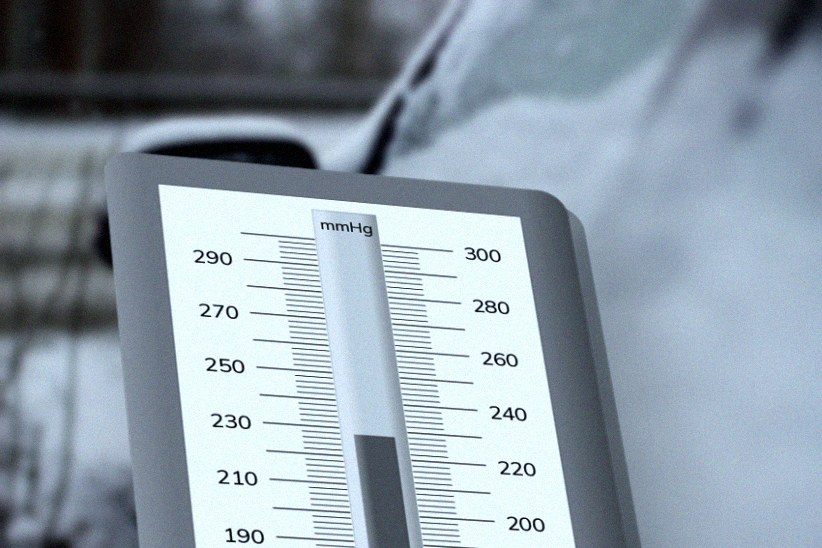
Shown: 228 (mmHg)
